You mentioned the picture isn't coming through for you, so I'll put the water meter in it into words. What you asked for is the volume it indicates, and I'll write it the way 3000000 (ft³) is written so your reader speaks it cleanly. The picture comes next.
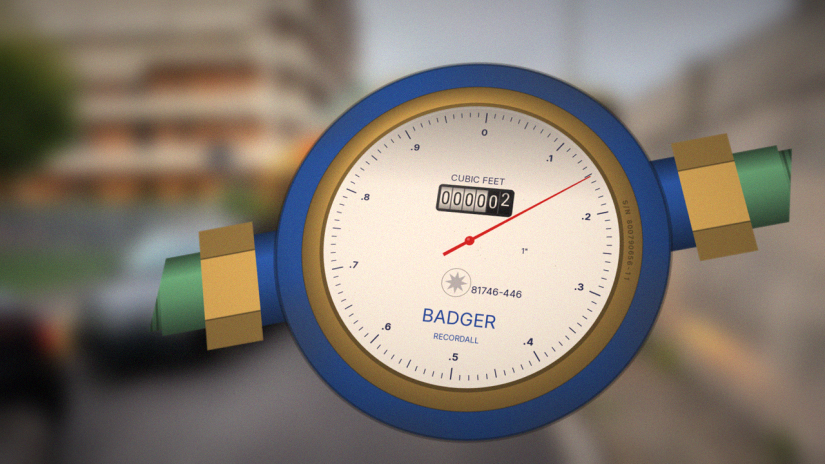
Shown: 2.15 (ft³)
